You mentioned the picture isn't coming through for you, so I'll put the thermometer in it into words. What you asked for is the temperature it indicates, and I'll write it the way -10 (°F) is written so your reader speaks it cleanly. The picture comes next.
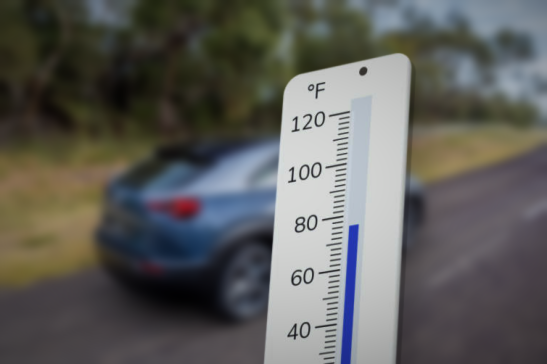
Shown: 76 (°F)
